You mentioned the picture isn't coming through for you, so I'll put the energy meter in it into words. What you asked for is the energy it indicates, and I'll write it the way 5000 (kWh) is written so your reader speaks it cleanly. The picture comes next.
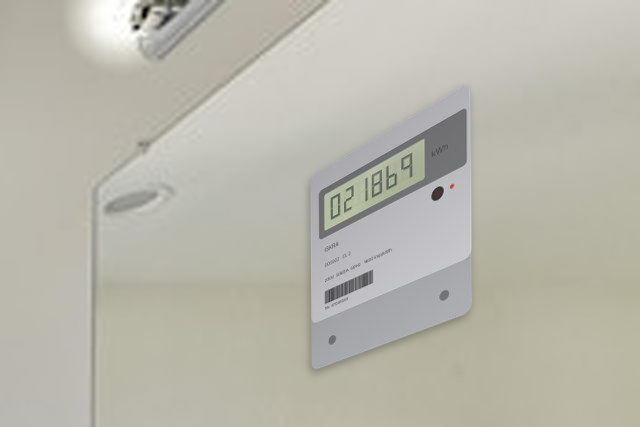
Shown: 21869 (kWh)
